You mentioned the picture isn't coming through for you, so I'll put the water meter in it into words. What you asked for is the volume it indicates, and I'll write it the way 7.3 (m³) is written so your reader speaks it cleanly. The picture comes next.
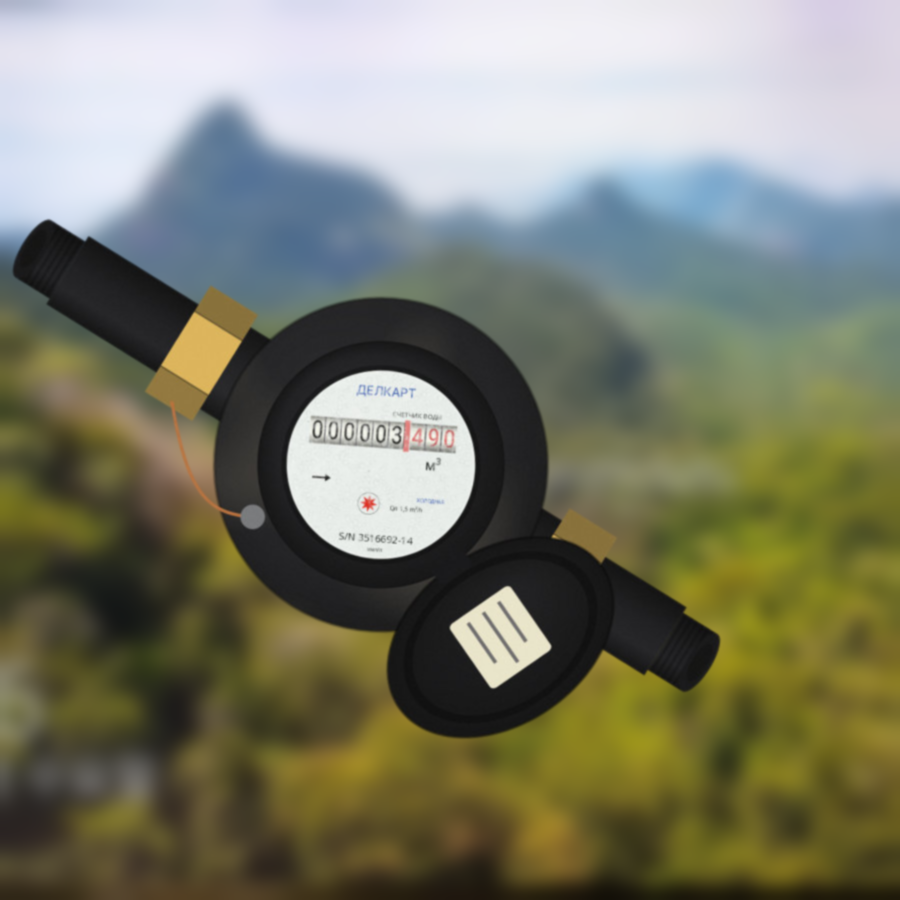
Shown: 3.490 (m³)
